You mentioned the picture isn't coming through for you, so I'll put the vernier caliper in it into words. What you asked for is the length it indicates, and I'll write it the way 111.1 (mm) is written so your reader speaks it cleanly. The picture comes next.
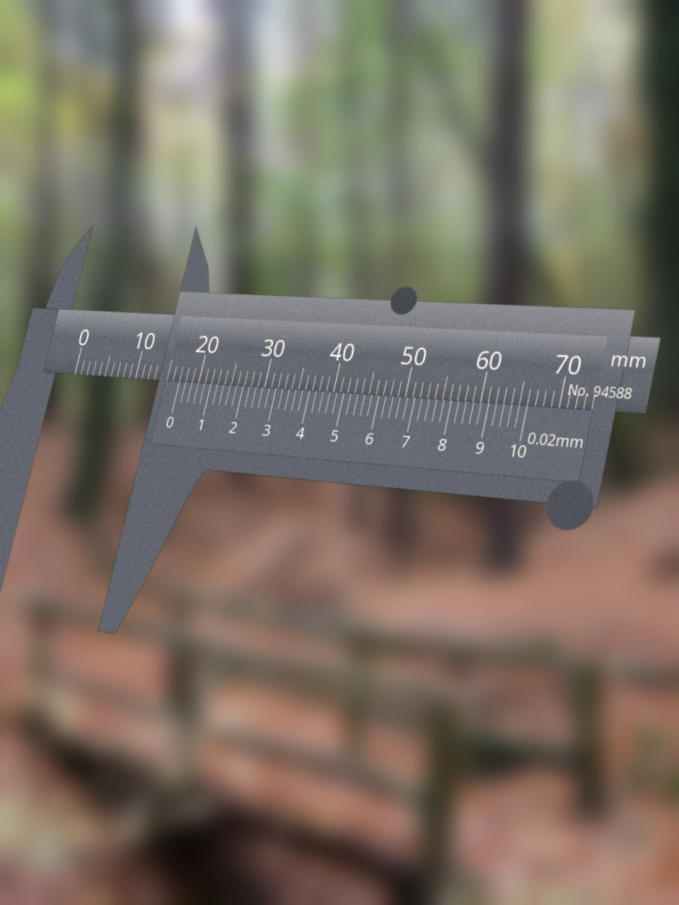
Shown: 17.0 (mm)
